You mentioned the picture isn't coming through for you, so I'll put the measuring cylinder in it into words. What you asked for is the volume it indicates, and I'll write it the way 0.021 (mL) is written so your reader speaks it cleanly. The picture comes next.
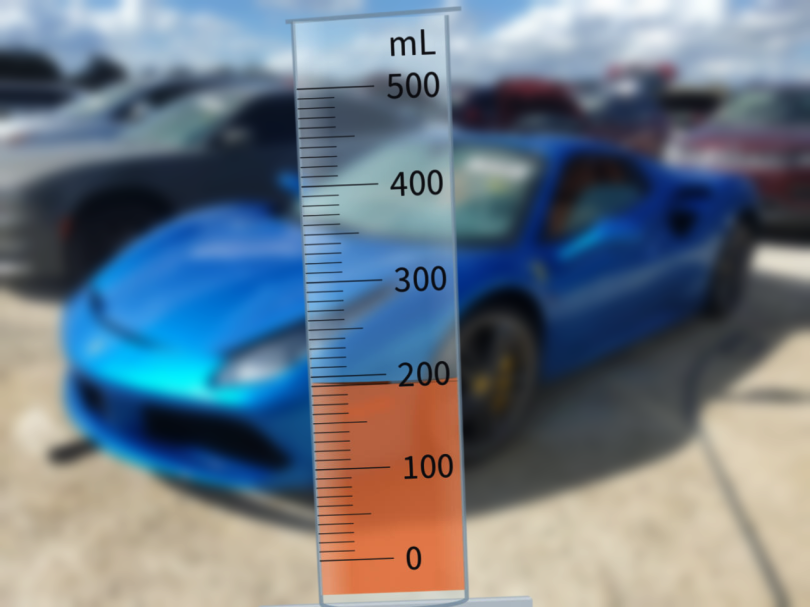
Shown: 190 (mL)
